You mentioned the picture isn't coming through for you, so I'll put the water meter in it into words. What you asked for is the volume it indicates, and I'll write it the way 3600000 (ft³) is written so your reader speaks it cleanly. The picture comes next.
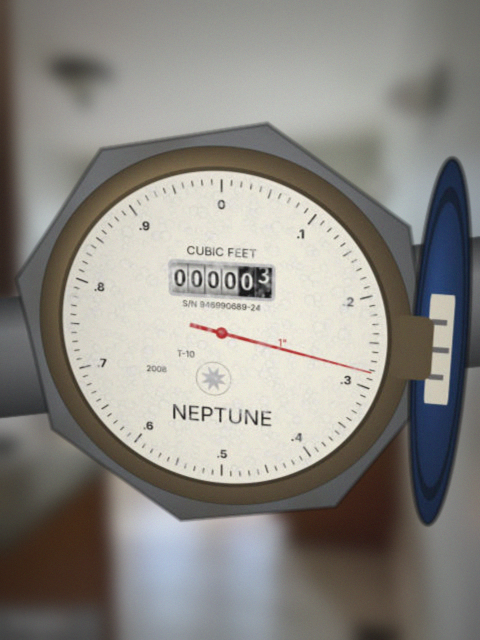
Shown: 3.28 (ft³)
